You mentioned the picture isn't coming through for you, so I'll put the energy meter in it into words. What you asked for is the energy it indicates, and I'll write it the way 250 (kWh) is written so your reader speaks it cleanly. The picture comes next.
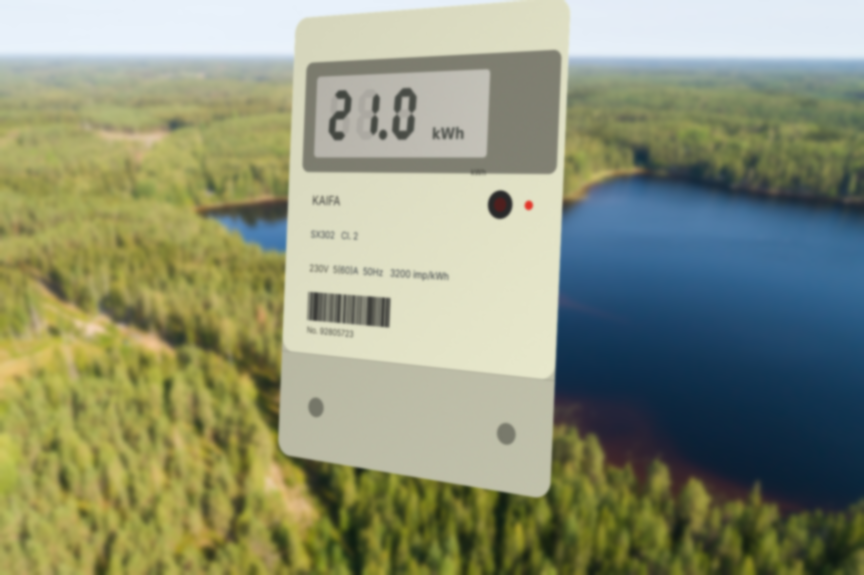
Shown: 21.0 (kWh)
